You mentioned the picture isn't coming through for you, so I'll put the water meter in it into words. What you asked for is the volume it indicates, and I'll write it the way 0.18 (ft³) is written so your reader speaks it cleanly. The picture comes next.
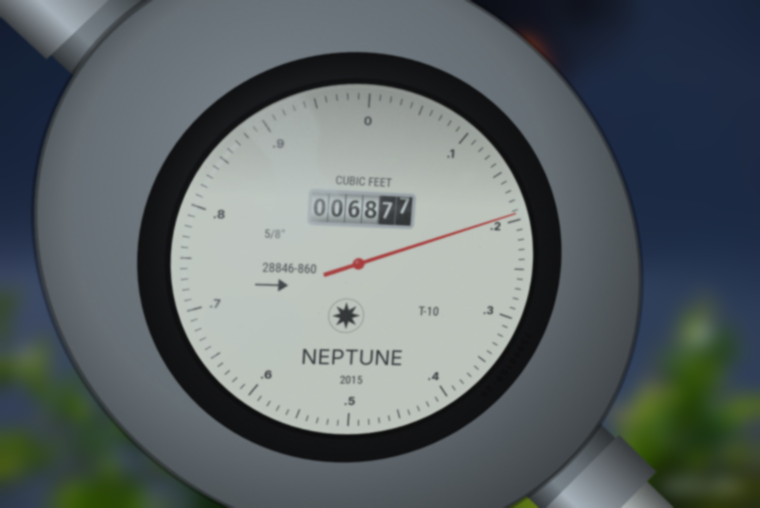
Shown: 6877.19 (ft³)
